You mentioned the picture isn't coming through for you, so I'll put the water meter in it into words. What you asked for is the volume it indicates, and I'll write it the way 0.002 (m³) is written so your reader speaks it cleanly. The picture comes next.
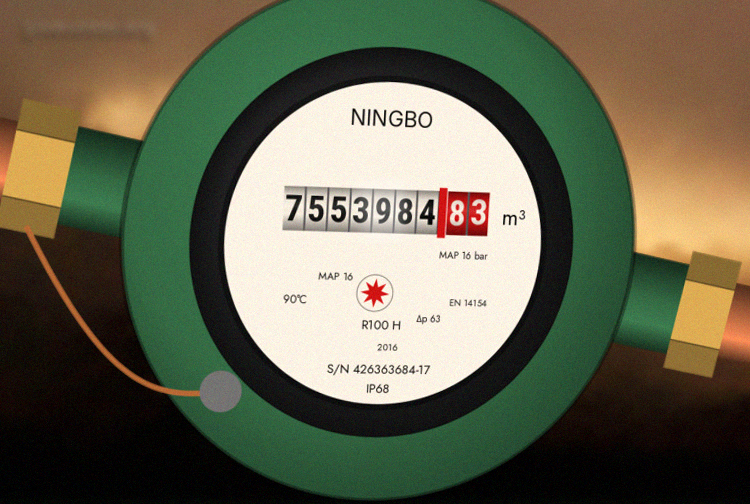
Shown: 7553984.83 (m³)
